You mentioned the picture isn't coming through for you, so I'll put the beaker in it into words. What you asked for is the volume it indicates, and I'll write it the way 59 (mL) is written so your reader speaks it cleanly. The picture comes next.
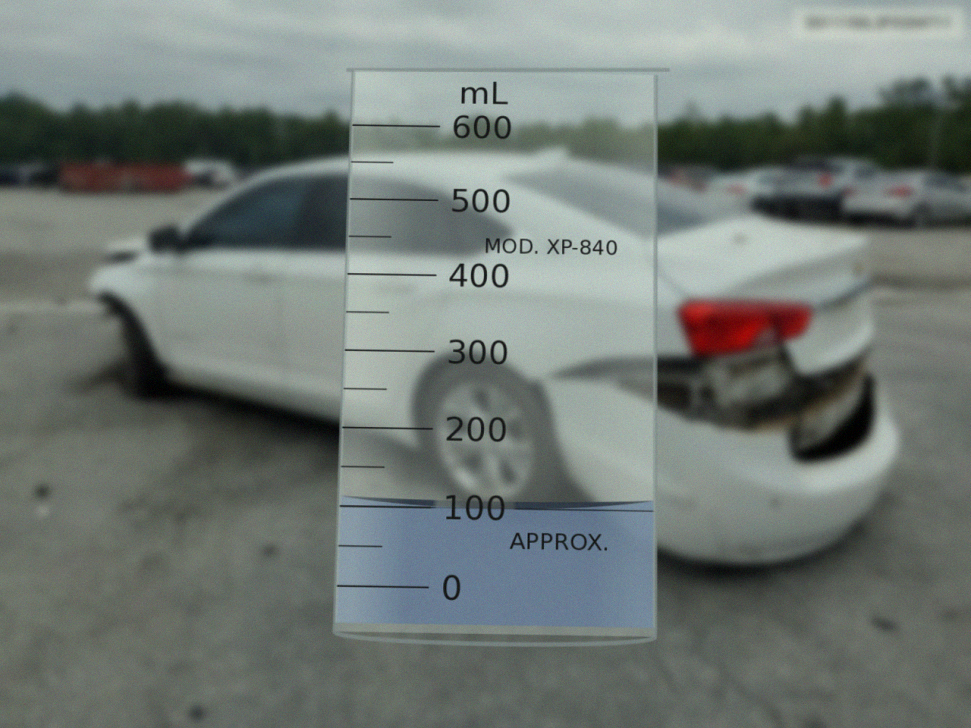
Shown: 100 (mL)
